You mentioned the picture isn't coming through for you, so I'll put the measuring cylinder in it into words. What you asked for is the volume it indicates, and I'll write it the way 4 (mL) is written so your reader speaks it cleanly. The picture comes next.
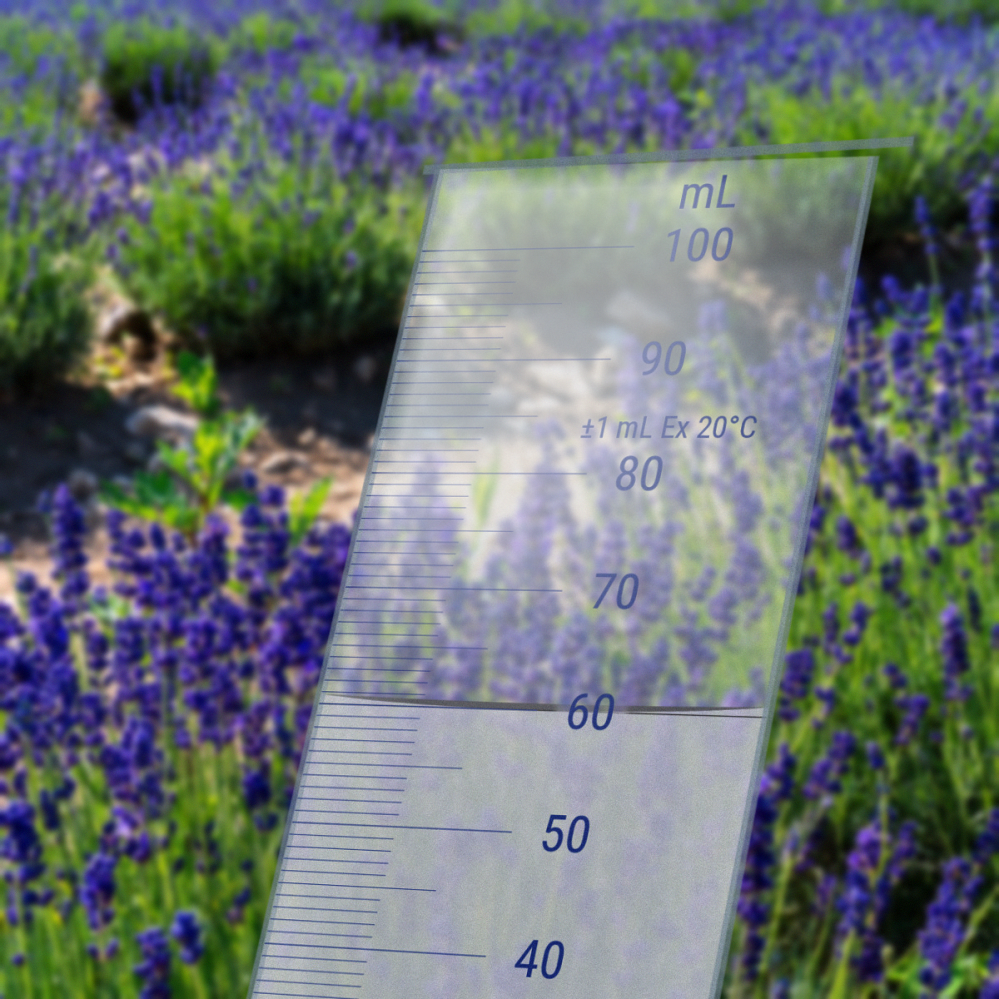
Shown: 60 (mL)
